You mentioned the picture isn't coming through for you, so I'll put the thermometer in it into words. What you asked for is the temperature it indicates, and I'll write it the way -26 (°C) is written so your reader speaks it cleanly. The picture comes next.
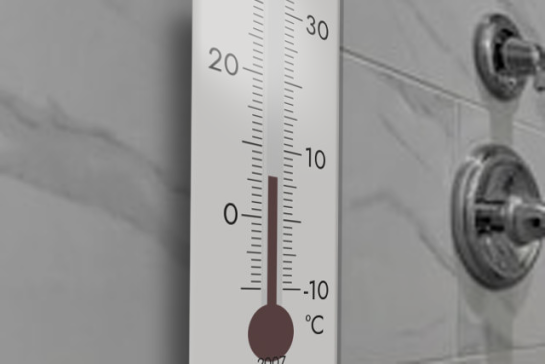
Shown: 6 (°C)
